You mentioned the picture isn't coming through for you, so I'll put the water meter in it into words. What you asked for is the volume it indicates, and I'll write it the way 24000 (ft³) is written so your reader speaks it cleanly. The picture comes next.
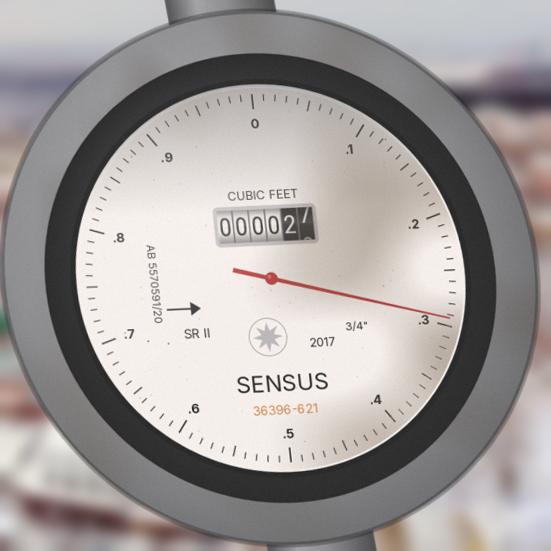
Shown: 27.29 (ft³)
